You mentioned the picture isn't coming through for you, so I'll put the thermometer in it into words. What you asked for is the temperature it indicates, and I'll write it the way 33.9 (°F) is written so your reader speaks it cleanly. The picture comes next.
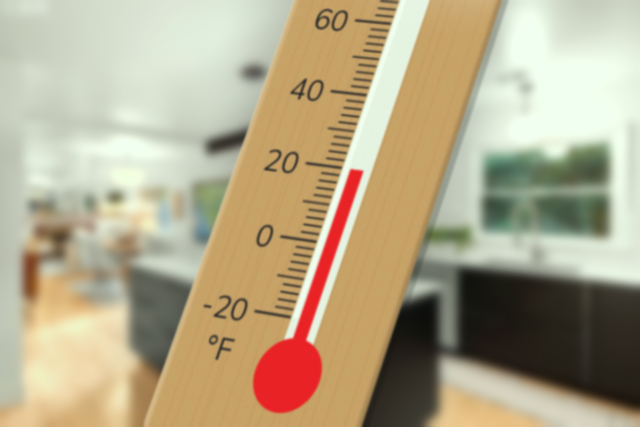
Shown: 20 (°F)
